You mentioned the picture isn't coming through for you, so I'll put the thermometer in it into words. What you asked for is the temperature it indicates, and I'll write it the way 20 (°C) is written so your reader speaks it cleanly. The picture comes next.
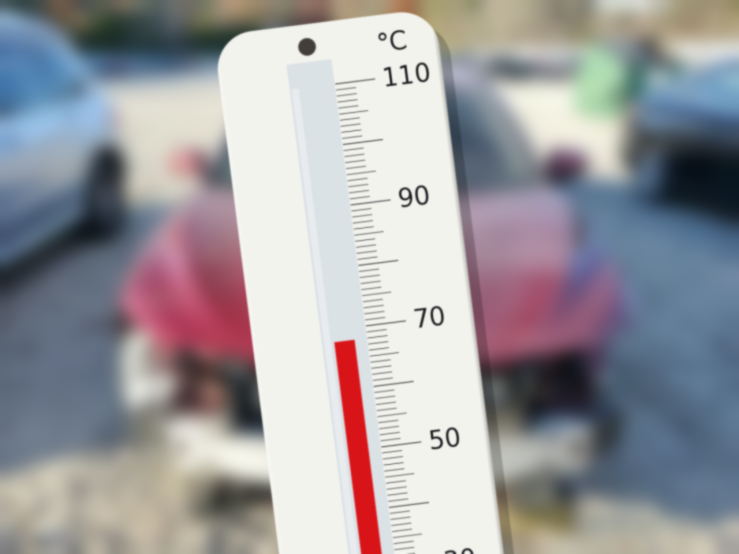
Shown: 68 (°C)
